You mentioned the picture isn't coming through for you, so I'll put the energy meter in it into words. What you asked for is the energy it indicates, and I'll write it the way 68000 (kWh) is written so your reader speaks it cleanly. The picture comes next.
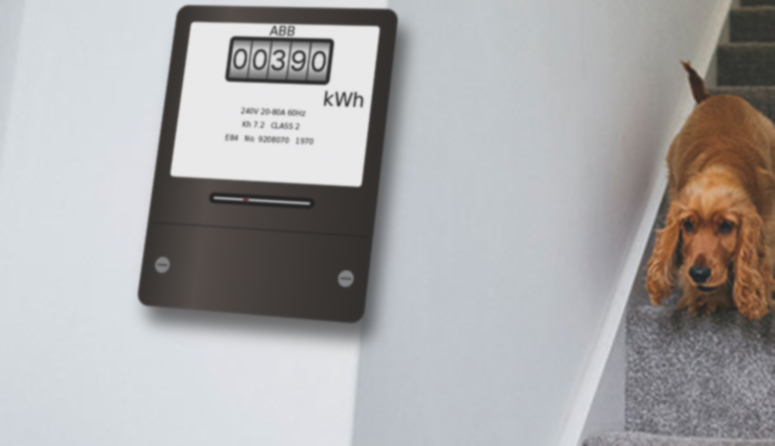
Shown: 390 (kWh)
